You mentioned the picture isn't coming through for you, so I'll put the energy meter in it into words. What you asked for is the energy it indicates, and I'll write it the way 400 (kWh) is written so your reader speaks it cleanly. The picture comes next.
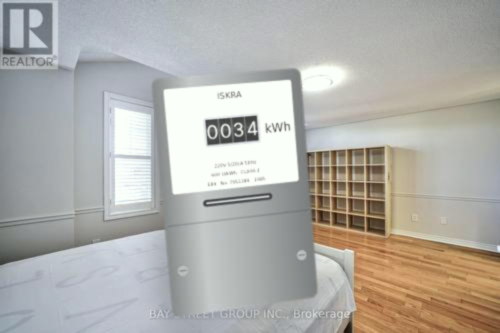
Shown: 34 (kWh)
